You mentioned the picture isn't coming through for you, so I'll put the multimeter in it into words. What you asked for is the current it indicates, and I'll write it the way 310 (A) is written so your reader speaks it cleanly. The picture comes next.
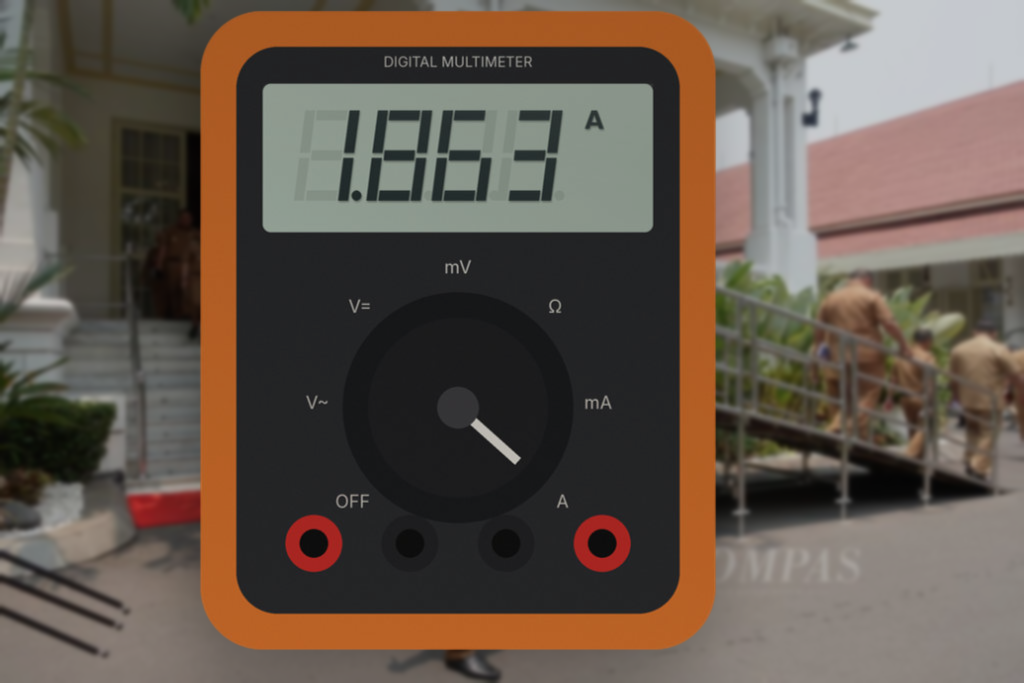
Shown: 1.863 (A)
